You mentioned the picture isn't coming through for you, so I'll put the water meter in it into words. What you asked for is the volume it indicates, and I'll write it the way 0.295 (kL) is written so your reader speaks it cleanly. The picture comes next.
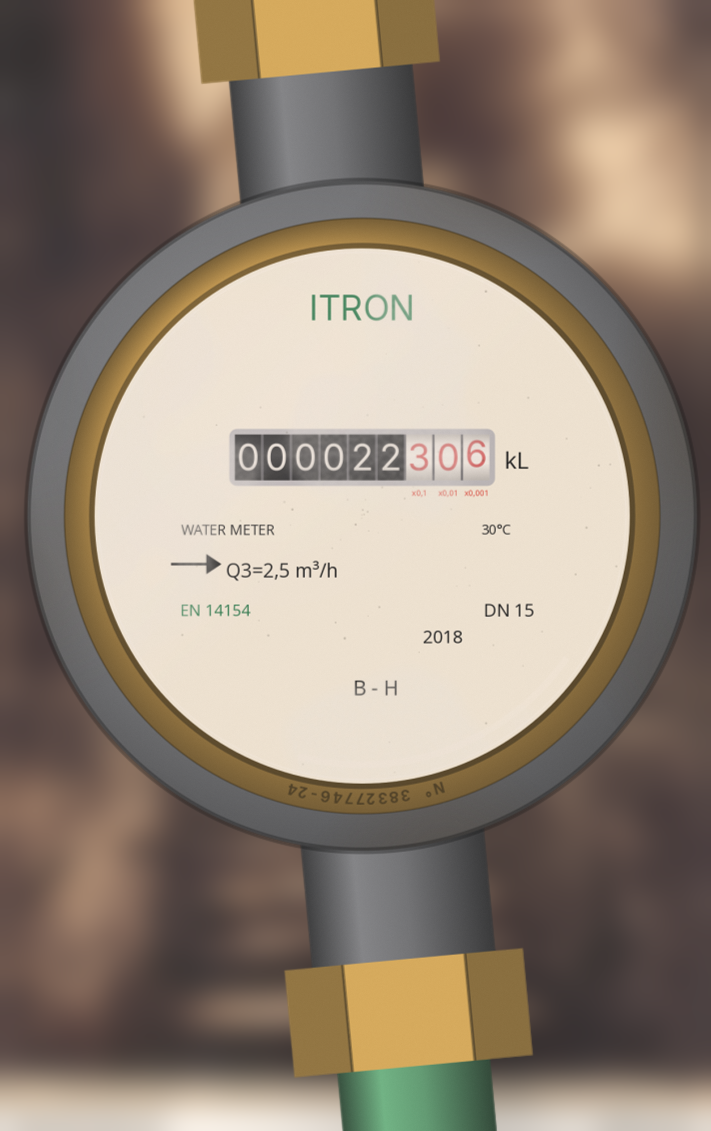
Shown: 22.306 (kL)
